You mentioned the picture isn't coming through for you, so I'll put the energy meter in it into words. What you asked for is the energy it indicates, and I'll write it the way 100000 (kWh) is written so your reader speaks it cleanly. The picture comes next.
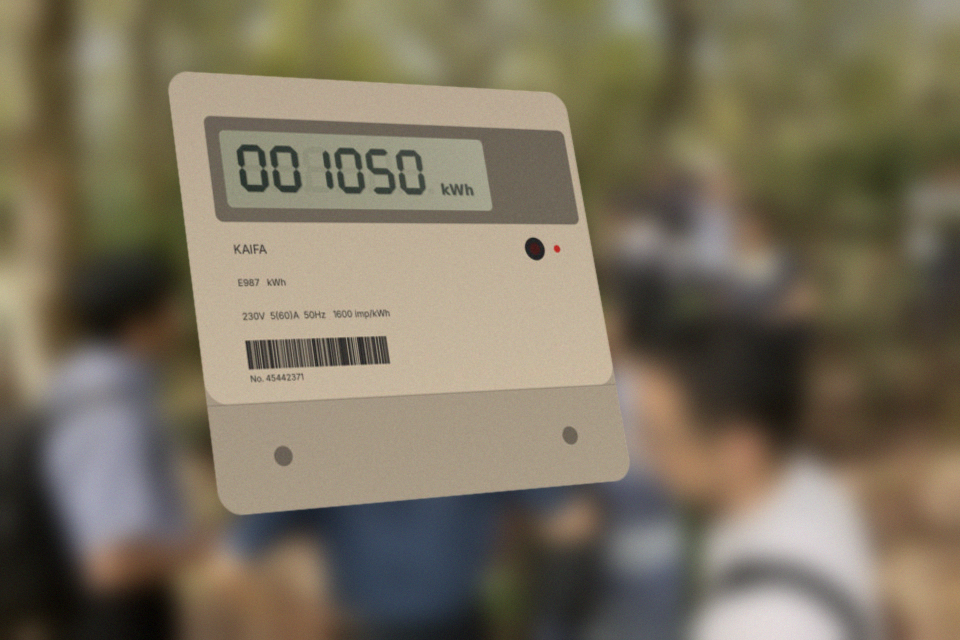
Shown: 1050 (kWh)
